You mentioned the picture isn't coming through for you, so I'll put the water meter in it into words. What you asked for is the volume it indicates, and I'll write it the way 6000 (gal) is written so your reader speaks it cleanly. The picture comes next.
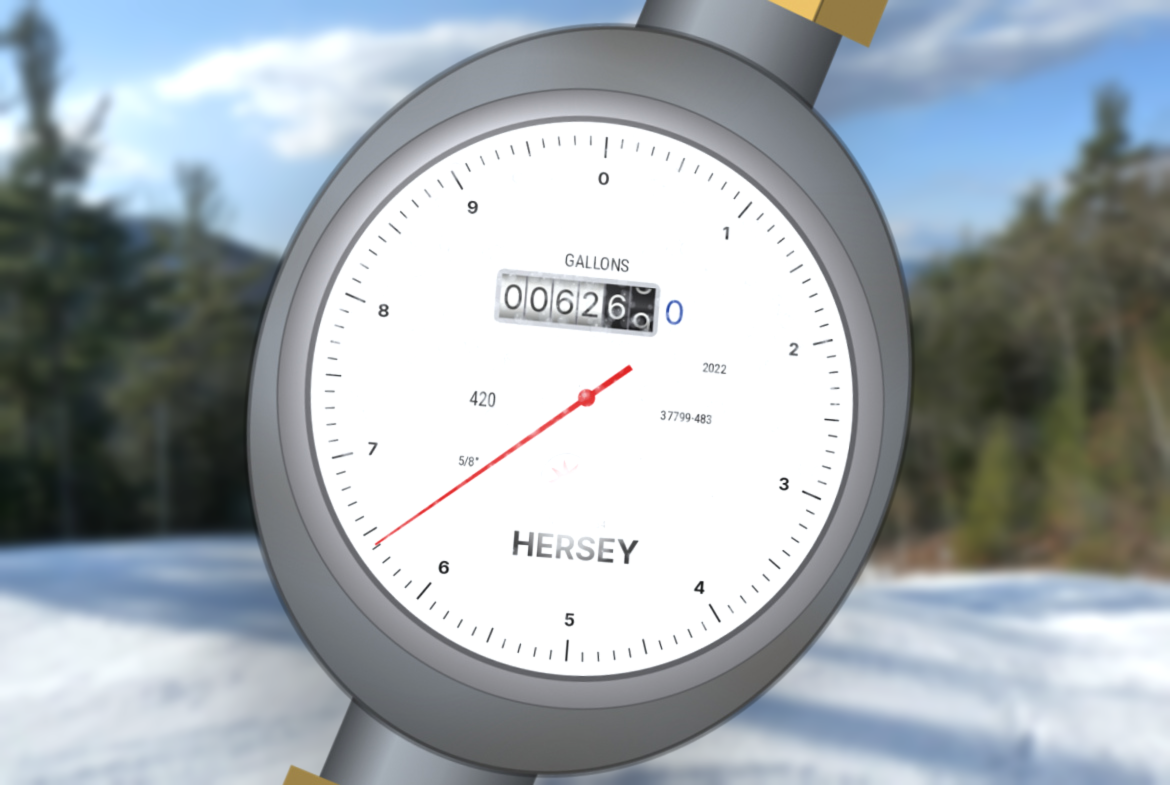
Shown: 62686.4 (gal)
